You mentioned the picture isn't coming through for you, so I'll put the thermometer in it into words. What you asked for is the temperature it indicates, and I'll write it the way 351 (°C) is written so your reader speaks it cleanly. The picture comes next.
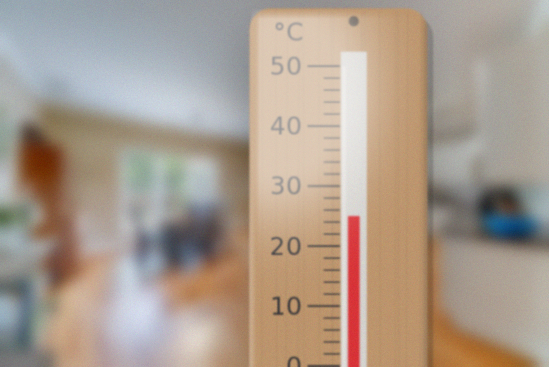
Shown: 25 (°C)
